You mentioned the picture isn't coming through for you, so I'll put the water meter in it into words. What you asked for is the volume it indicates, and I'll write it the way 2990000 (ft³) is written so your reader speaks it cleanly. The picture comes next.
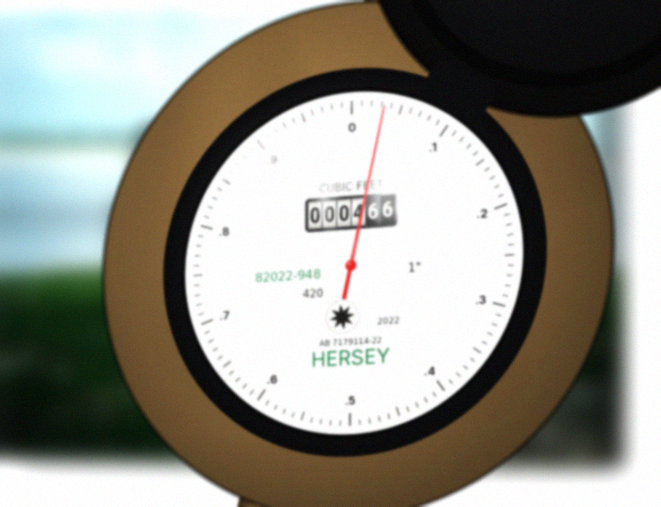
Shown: 466.03 (ft³)
